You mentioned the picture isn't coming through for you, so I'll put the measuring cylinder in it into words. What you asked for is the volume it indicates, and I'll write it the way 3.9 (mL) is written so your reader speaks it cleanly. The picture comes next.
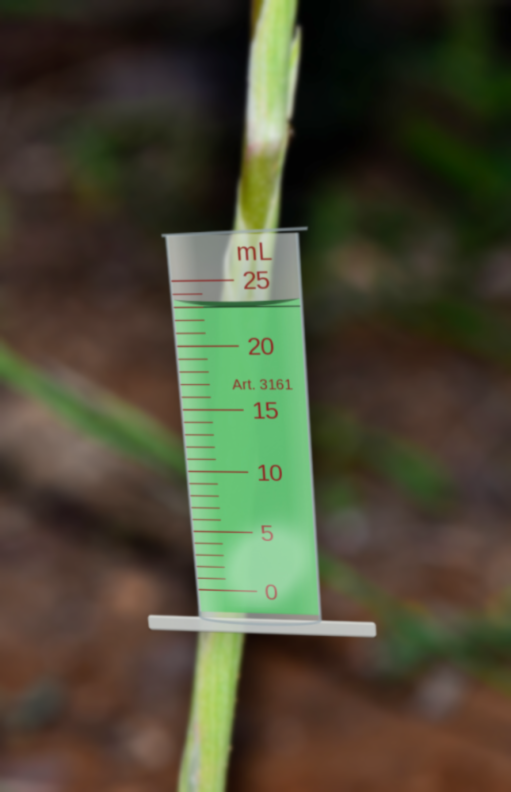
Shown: 23 (mL)
